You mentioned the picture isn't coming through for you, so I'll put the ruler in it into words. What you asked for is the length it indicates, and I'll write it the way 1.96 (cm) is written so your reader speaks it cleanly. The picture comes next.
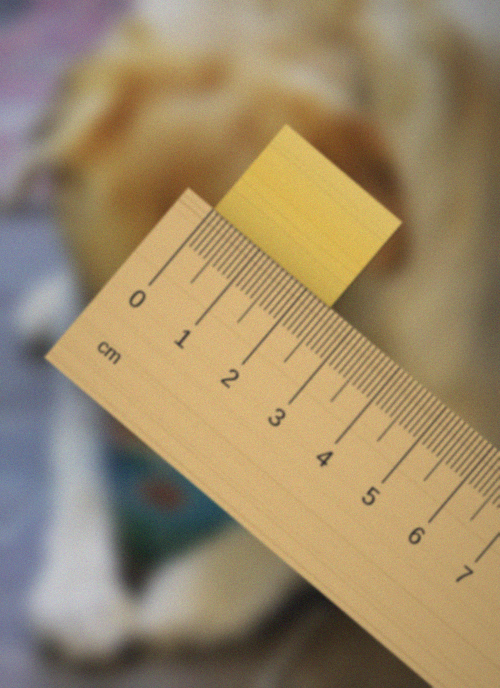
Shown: 2.5 (cm)
